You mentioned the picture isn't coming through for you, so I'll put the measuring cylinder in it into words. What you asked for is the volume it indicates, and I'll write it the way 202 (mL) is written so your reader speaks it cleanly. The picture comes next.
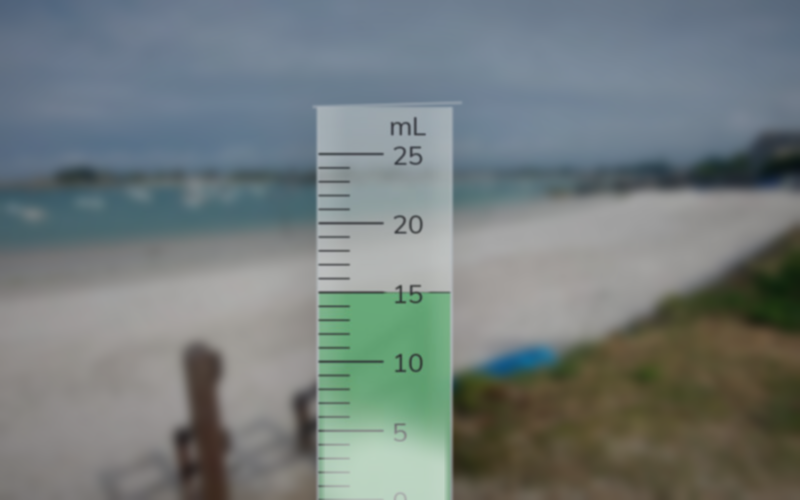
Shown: 15 (mL)
